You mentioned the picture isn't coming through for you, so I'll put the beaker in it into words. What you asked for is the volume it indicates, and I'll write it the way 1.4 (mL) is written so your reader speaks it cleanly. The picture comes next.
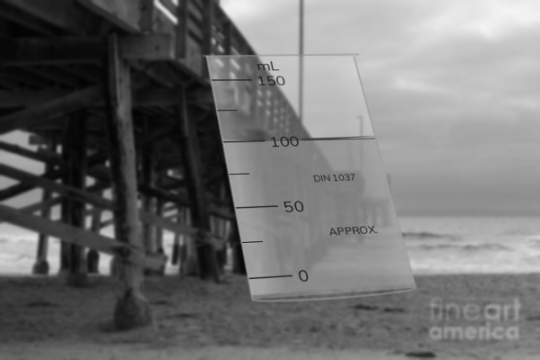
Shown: 100 (mL)
